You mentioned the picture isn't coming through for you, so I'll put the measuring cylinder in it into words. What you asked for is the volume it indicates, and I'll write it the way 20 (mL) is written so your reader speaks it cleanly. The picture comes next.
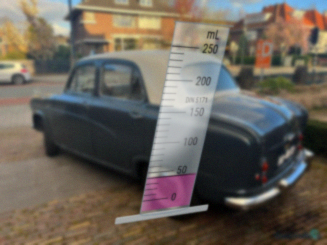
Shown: 40 (mL)
